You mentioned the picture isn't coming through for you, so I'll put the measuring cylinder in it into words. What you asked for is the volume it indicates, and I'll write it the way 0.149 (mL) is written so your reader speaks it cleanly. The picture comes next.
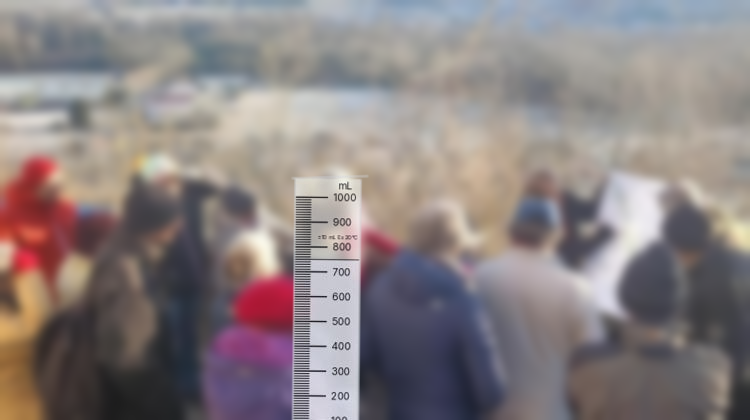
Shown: 750 (mL)
